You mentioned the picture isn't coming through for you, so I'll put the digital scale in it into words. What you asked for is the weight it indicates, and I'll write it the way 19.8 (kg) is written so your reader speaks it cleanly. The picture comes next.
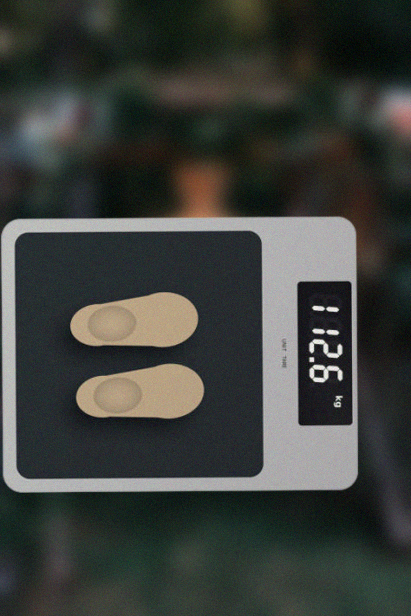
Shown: 112.6 (kg)
